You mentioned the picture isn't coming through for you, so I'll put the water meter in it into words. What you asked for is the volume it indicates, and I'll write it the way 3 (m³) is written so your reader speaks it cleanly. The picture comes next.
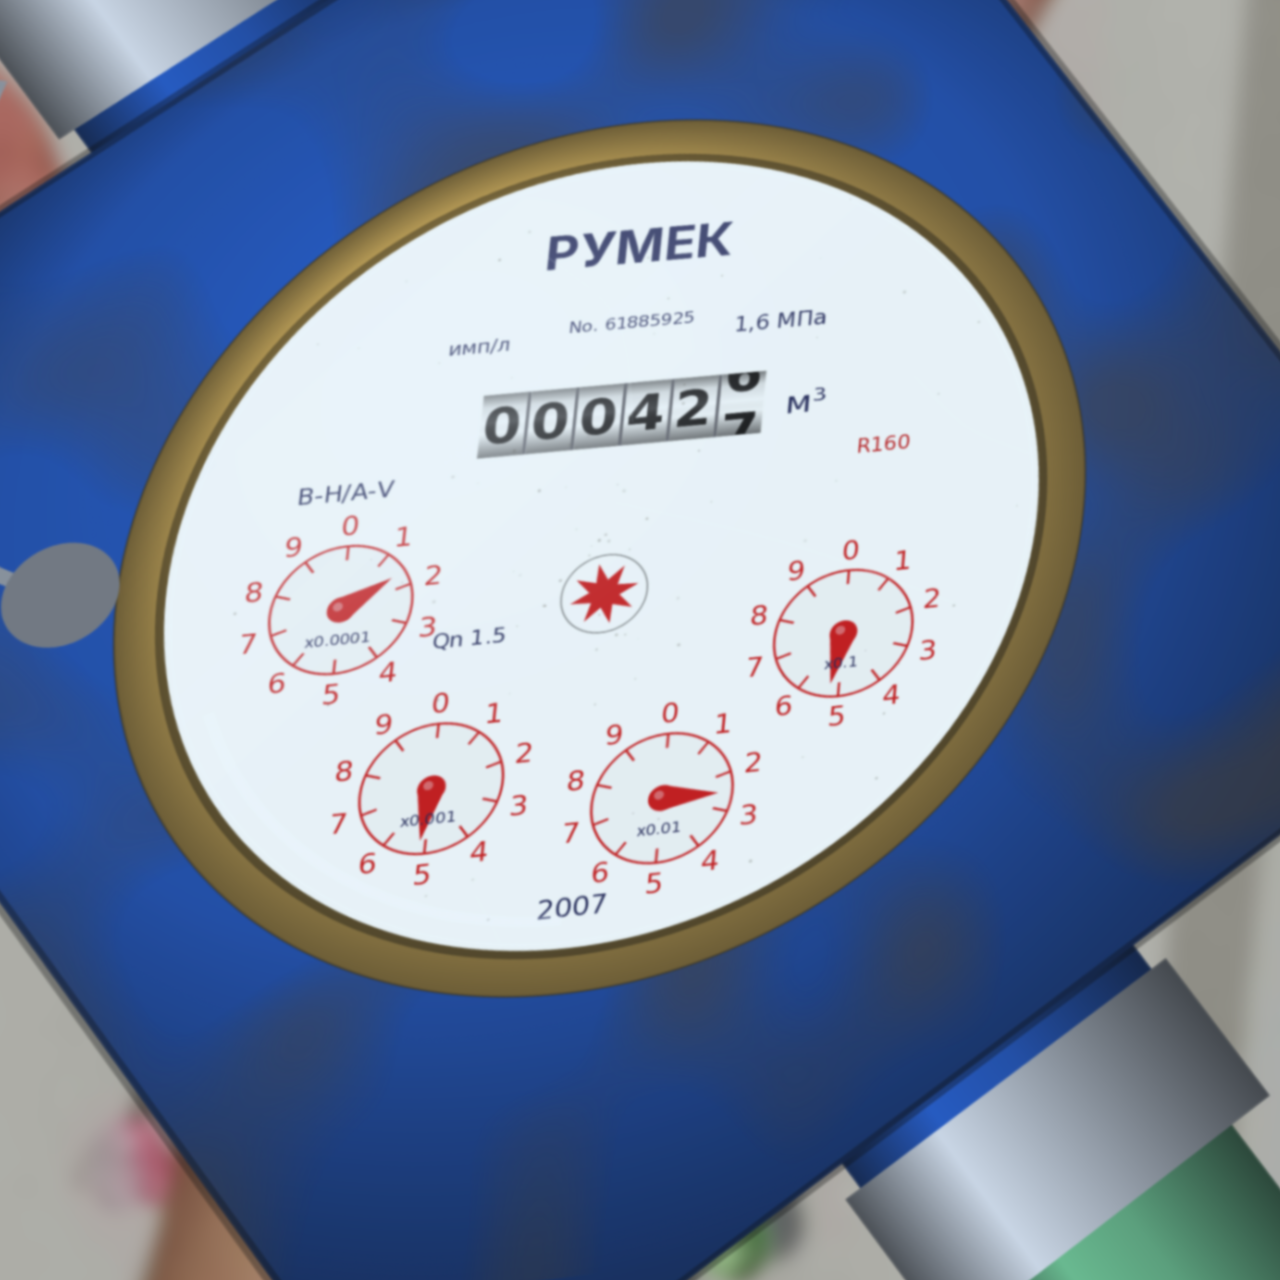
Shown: 426.5251 (m³)
